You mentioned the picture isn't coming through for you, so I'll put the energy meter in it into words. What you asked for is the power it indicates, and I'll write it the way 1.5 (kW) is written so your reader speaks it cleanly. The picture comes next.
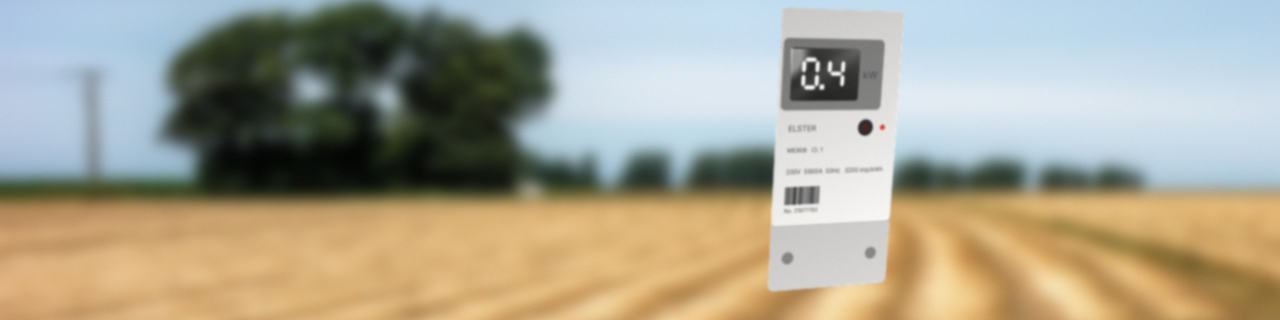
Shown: 0.4 (kW)
